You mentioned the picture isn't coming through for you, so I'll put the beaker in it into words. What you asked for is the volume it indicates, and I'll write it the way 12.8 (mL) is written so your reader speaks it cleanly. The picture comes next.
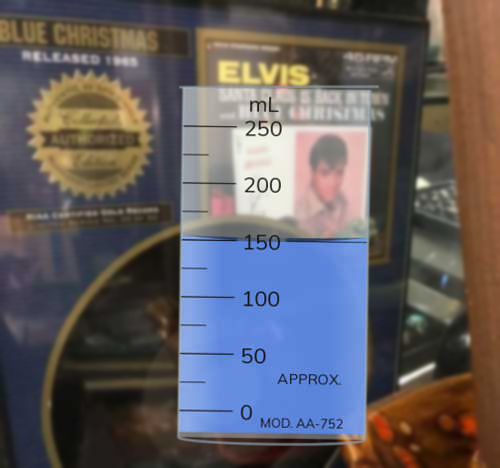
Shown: 150 (mL)
